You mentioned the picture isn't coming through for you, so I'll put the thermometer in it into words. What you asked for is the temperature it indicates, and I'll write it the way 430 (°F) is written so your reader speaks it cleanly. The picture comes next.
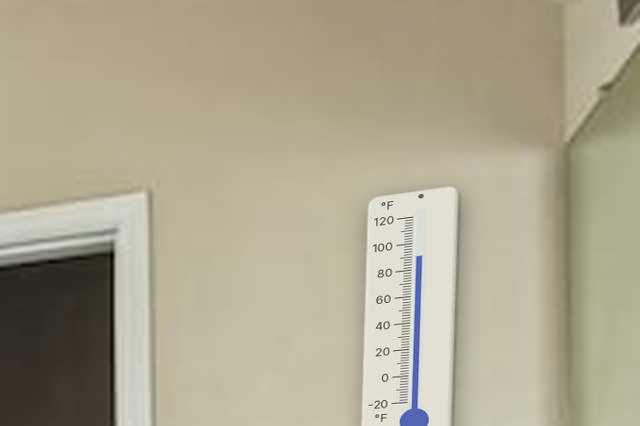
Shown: 90 (°F)
